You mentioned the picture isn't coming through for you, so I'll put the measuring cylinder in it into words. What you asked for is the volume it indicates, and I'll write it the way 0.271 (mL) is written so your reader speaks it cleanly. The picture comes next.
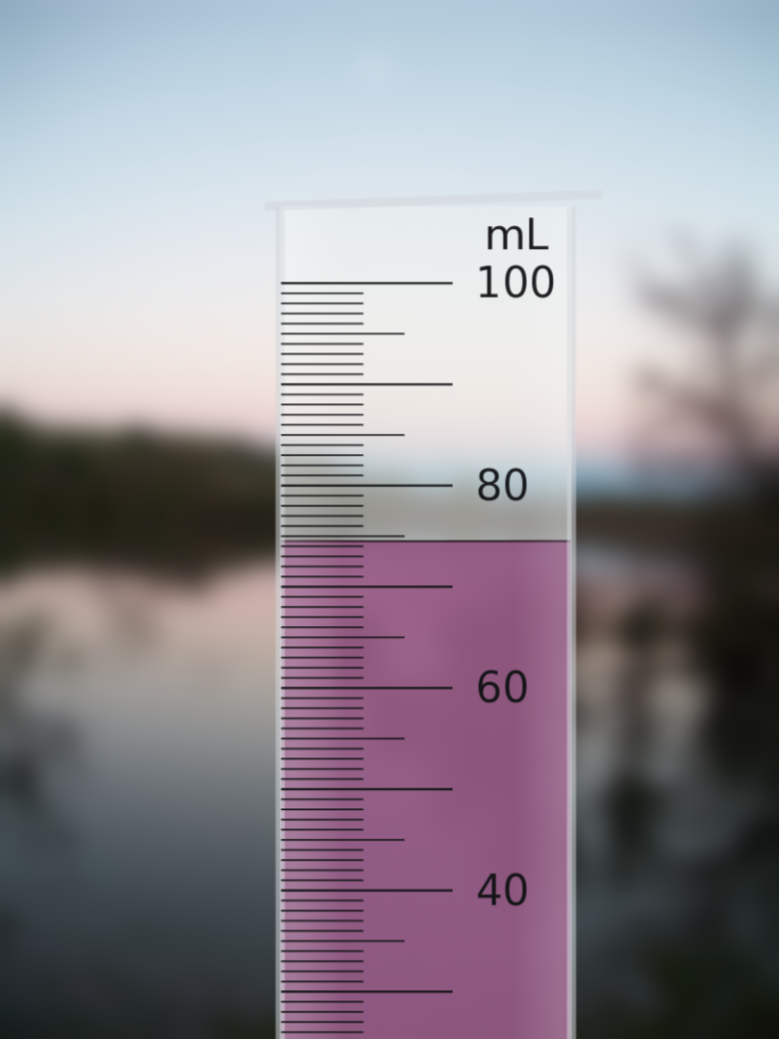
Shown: 74.5 (mL)
